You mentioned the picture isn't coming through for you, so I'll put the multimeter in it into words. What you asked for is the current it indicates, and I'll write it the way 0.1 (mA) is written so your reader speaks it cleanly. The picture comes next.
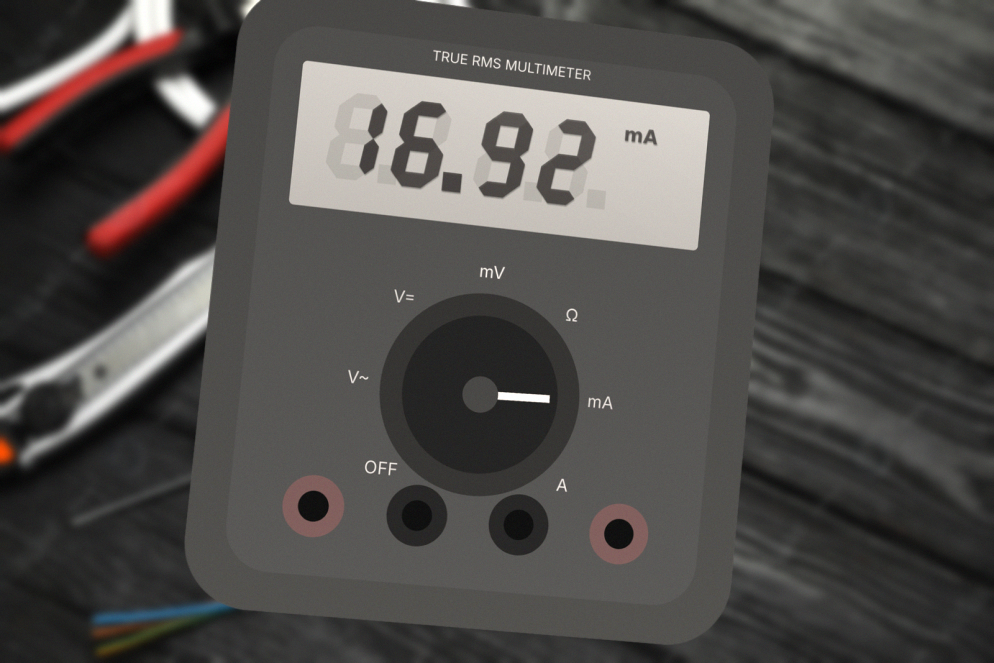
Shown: 16.92 (mA)
